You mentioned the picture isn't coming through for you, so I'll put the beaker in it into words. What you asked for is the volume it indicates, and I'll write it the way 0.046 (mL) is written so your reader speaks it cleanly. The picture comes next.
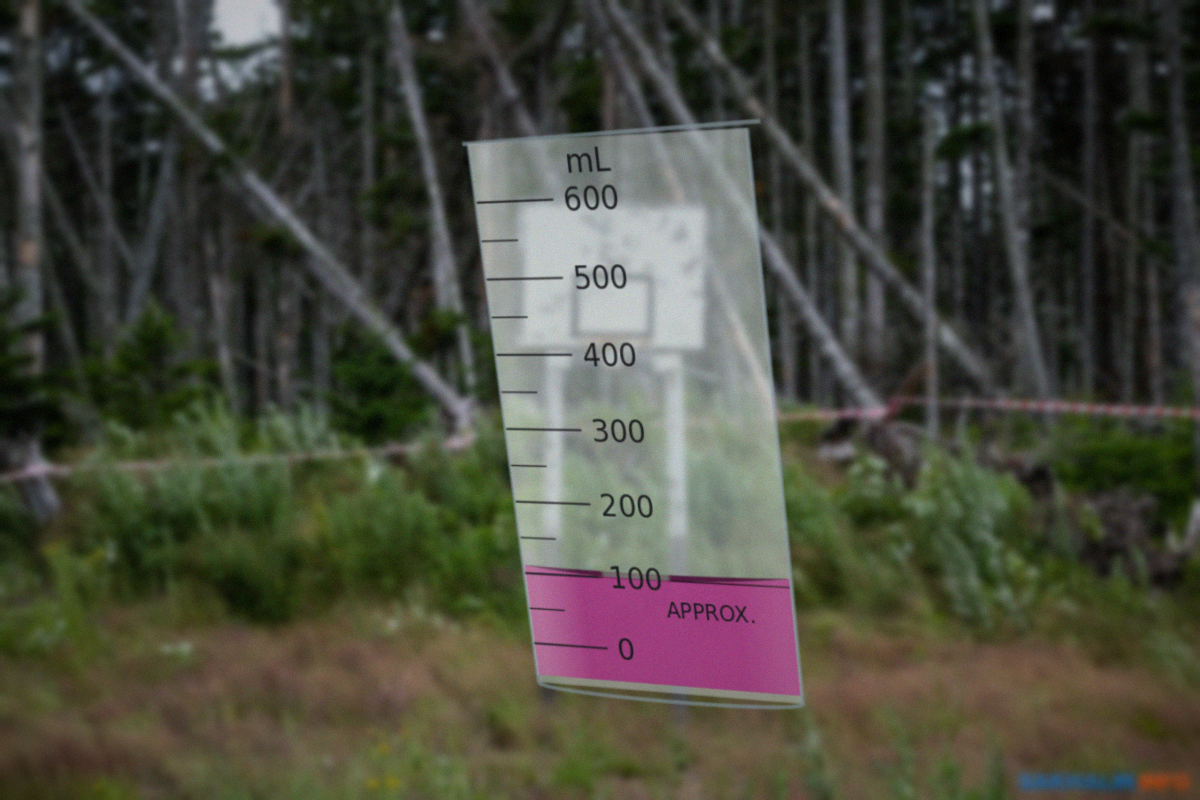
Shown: 100 (mL)
